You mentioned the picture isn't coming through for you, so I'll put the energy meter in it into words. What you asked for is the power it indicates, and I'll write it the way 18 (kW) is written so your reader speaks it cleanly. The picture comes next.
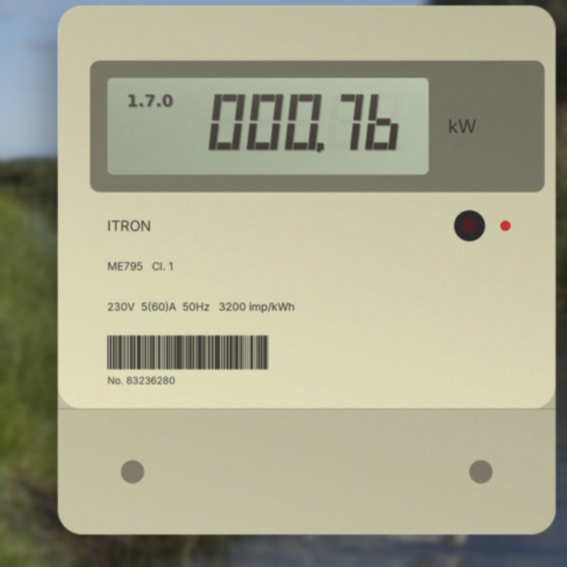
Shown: 0.76 (kW)
